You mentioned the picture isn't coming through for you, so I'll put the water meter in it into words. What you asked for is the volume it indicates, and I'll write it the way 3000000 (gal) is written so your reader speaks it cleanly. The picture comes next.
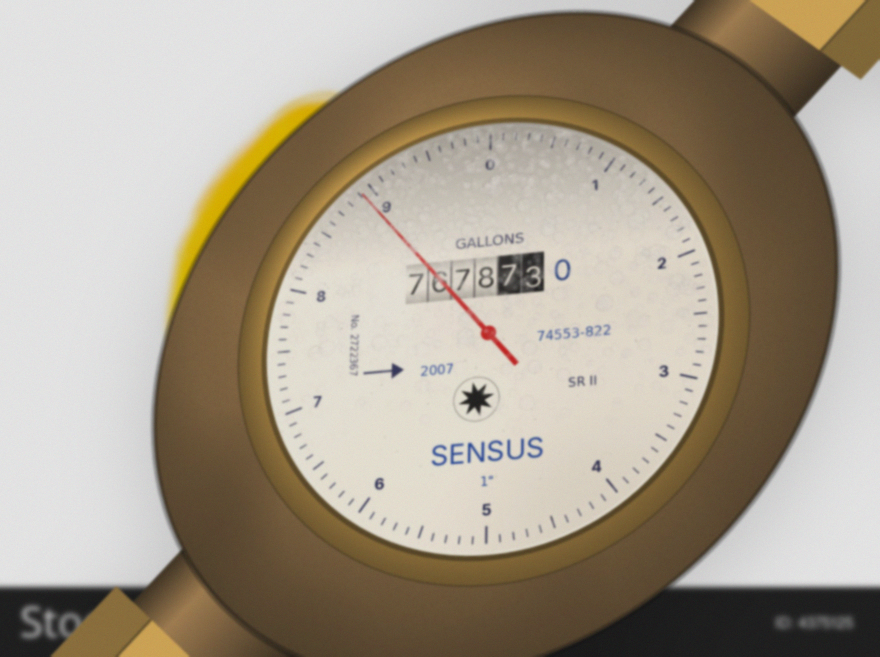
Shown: 7678728.9 (gal)
